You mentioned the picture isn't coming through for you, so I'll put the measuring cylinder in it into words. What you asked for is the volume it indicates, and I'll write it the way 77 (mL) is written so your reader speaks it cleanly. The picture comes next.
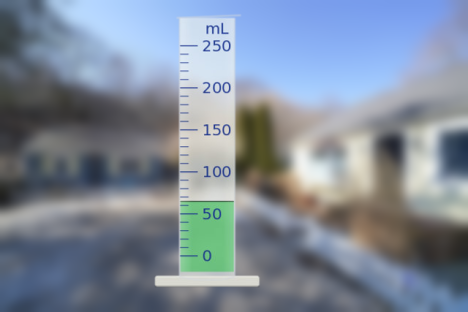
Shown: 65 (mL)
